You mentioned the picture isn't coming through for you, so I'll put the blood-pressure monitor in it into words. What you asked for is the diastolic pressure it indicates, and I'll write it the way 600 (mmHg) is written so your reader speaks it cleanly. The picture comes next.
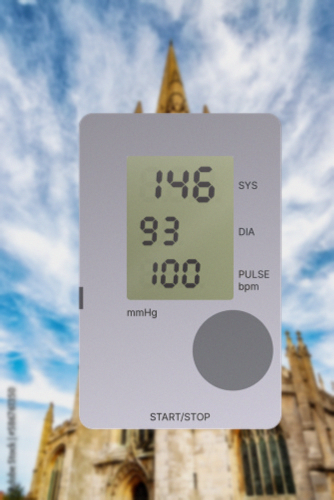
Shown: 93 (mmHg)
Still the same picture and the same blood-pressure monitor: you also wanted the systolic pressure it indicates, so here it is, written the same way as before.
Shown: 146 (mmHg)
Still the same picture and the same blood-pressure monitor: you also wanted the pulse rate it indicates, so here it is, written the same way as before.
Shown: 100 (bpm)
